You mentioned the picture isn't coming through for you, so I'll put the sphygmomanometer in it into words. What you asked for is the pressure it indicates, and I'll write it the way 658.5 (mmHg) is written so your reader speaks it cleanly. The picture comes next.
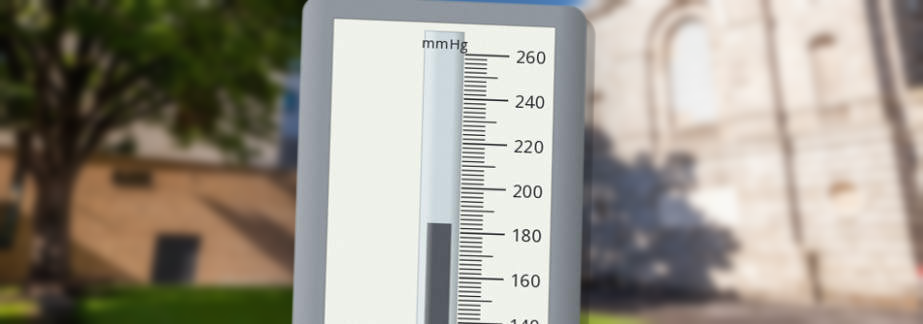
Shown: 184 (mmHg)
